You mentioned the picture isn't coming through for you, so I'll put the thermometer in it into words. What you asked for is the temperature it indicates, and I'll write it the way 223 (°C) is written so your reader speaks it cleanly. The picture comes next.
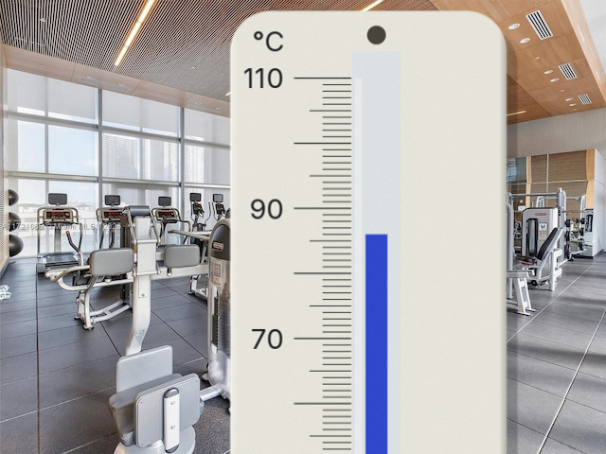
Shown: 86 (°C)
